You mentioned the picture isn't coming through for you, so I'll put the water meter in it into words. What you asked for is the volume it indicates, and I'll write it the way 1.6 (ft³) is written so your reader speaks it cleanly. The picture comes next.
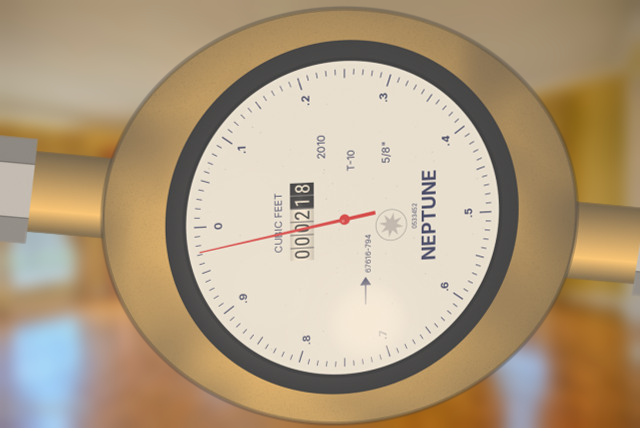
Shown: 217.97 (ft³)
